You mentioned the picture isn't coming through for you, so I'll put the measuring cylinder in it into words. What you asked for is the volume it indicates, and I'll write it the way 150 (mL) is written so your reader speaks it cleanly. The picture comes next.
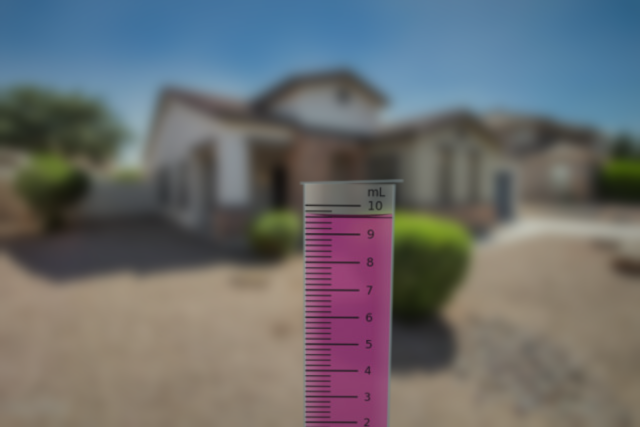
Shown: 9.6 (mL)
